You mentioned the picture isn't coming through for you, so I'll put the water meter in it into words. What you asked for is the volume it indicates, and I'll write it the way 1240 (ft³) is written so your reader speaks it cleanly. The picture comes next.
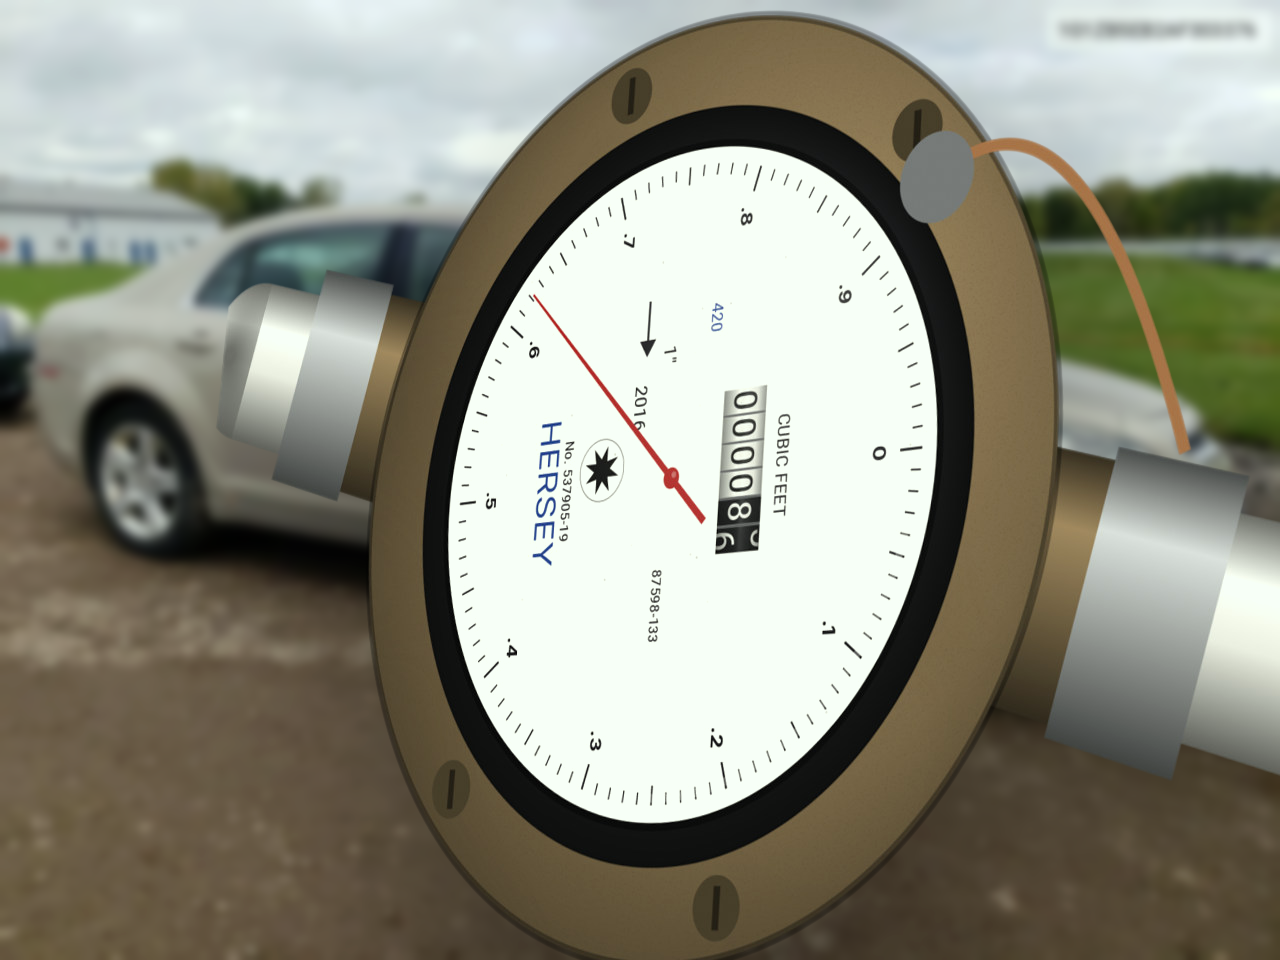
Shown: 85.62 (ft³)
